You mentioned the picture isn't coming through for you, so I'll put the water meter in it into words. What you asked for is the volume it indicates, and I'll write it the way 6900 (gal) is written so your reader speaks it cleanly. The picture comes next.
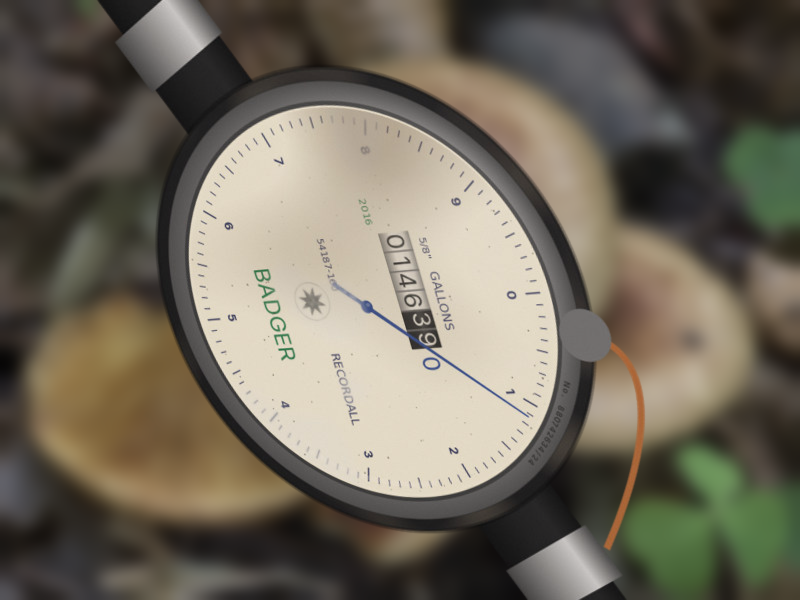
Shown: 146391.1 (gal)
